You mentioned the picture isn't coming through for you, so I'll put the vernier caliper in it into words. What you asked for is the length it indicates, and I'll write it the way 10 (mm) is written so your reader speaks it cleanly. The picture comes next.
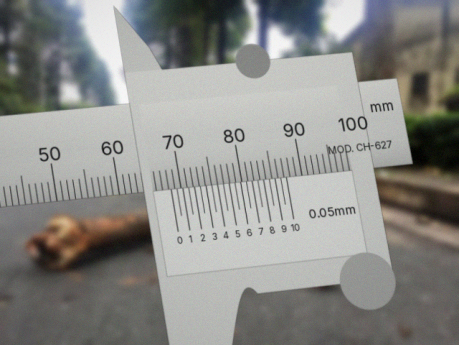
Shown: 68.4 (mm)
